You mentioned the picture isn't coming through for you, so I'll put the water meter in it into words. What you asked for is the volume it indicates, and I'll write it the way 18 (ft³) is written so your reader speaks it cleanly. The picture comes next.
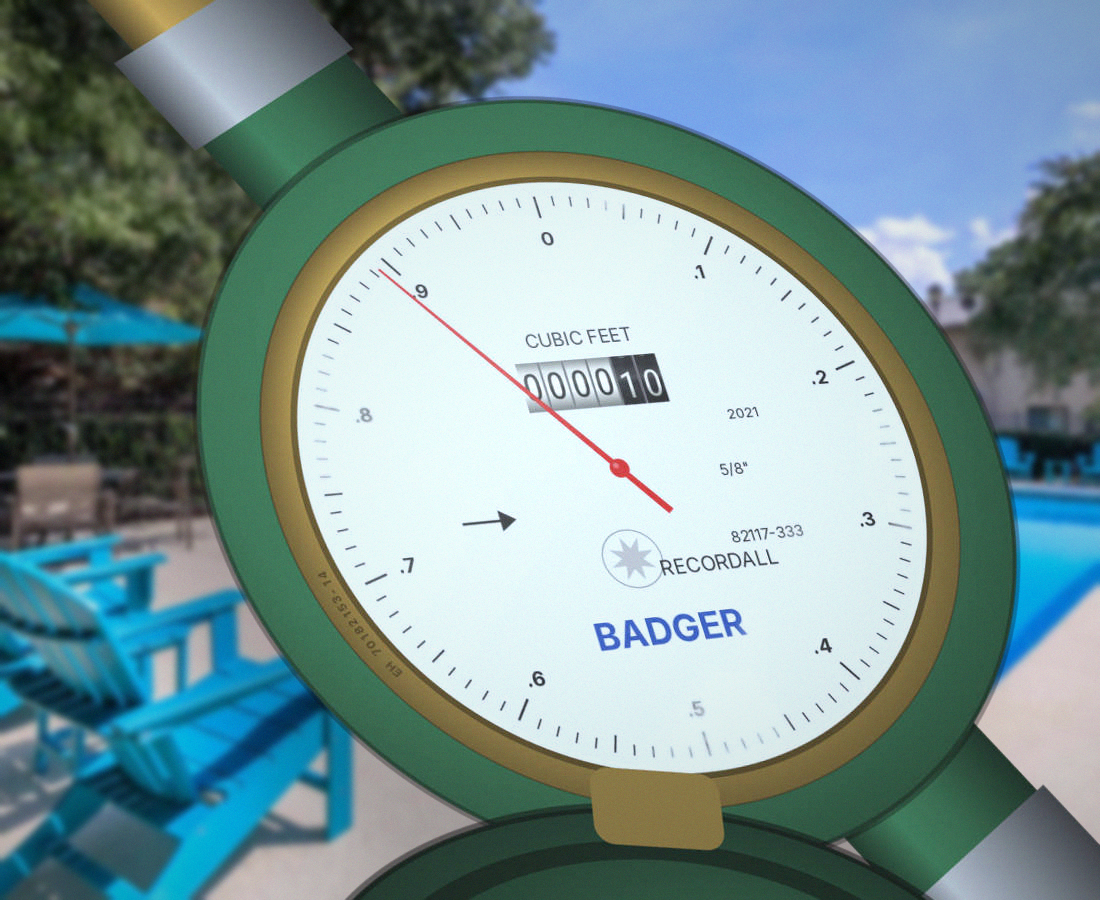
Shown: 9.89 (ft³)
